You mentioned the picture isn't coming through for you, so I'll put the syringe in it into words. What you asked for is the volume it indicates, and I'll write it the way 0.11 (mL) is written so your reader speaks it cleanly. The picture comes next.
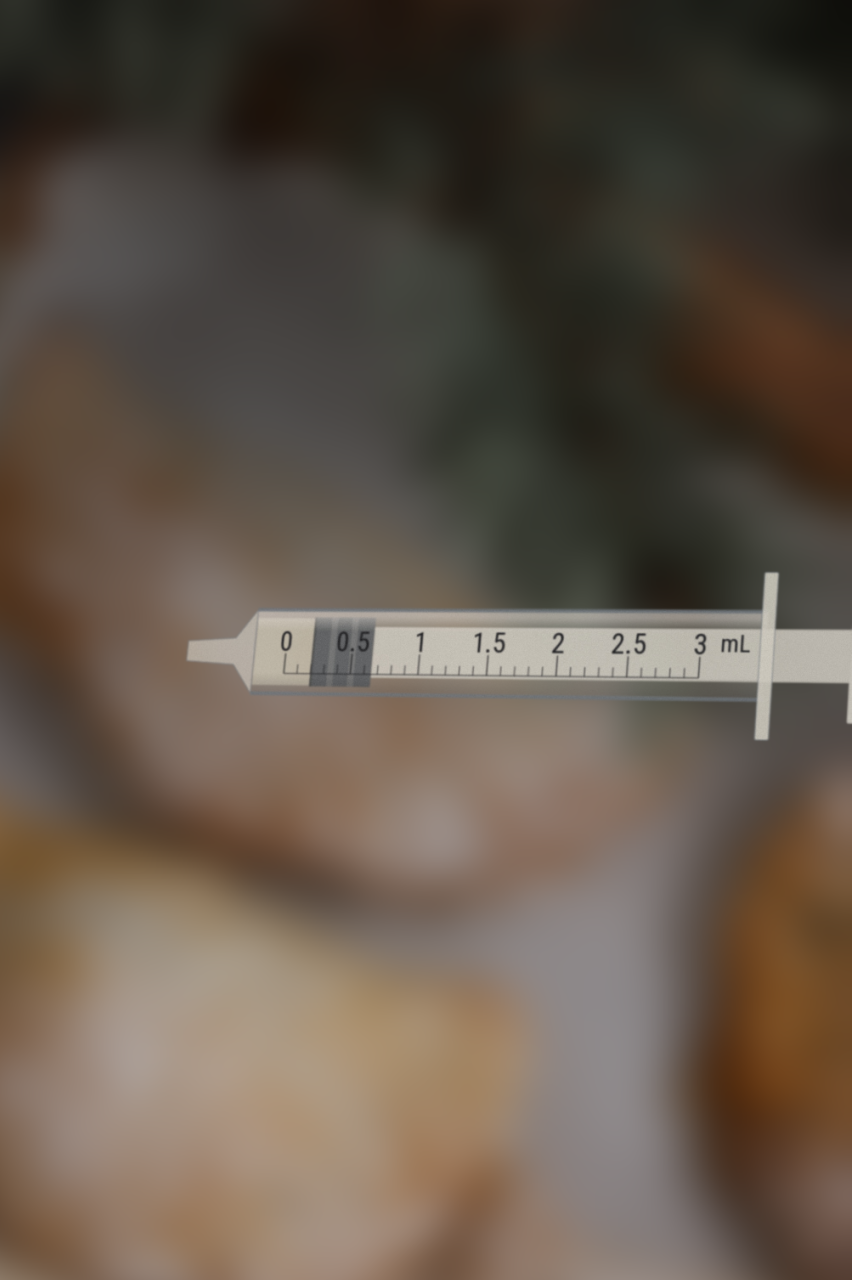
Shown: 0.2 (mL)
